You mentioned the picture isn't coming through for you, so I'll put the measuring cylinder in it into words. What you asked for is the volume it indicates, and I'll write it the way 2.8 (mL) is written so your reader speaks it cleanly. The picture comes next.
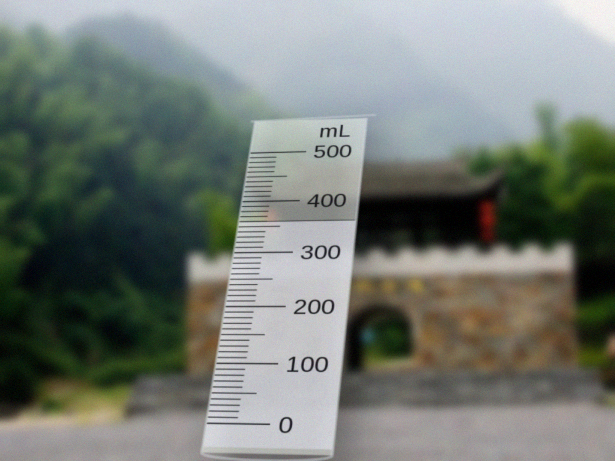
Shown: 360 (mL)
